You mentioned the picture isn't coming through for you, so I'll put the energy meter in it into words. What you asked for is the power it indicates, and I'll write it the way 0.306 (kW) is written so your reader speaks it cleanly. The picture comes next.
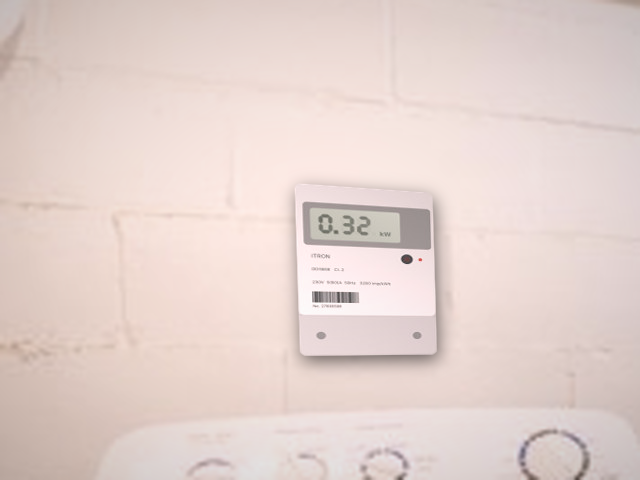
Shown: 0.32 (kW)
